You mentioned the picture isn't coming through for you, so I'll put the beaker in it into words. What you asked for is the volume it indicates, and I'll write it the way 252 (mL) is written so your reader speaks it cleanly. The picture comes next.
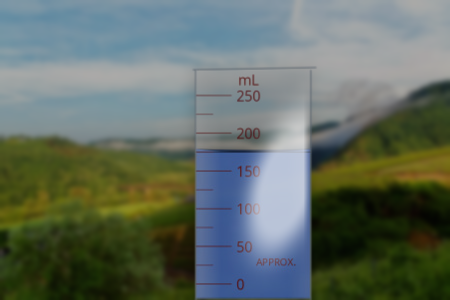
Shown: 175 (mL)
